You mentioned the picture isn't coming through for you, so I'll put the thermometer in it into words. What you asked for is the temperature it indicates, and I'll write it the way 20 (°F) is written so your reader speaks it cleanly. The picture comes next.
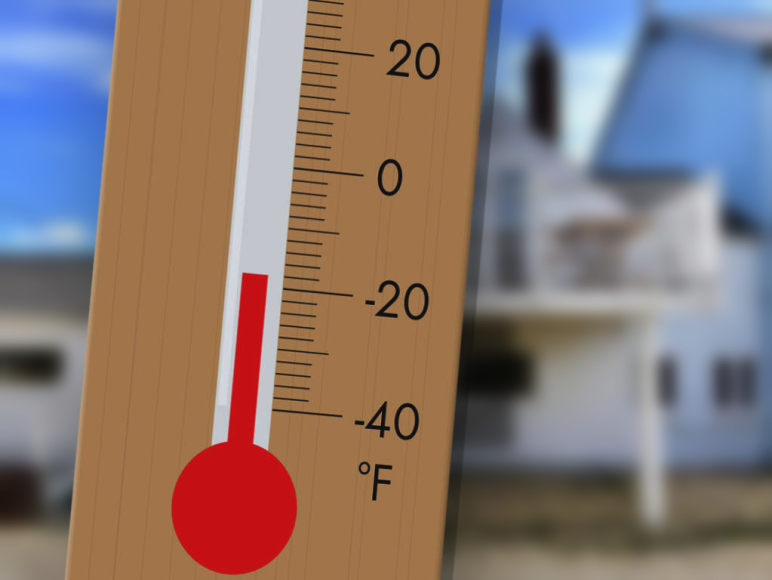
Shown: -18 (°F)
